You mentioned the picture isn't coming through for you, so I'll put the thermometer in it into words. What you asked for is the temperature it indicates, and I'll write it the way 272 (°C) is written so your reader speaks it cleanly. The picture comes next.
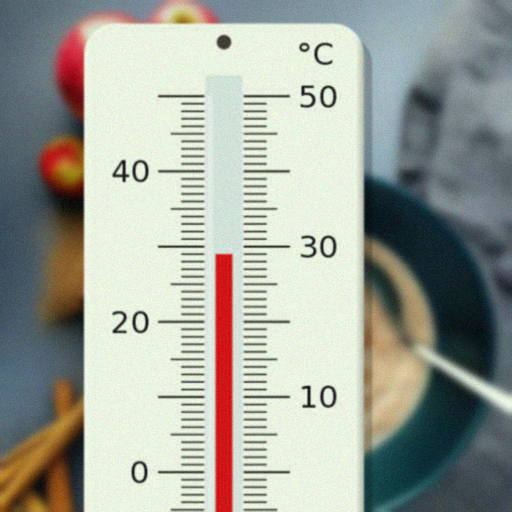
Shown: 29 (°C)
